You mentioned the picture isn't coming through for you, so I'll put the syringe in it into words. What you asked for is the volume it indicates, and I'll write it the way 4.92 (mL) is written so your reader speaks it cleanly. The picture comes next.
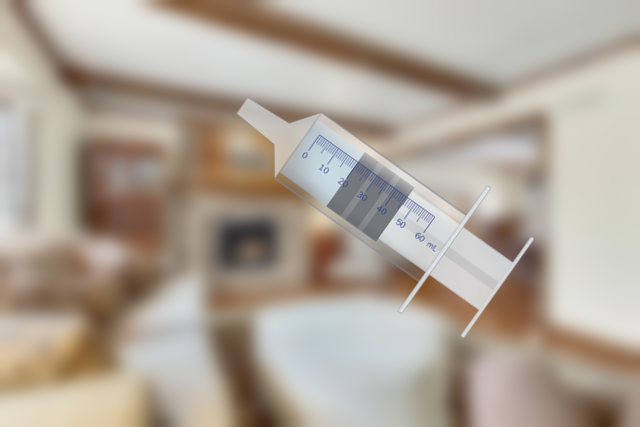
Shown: 20 (mL)
